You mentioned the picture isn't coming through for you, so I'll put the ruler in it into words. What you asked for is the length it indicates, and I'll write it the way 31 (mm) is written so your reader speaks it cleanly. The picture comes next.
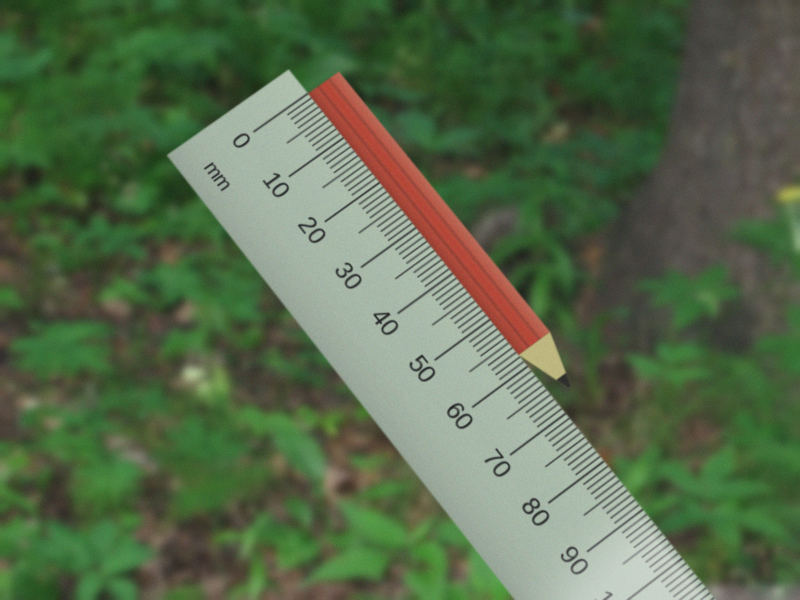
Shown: 67 (mm)
